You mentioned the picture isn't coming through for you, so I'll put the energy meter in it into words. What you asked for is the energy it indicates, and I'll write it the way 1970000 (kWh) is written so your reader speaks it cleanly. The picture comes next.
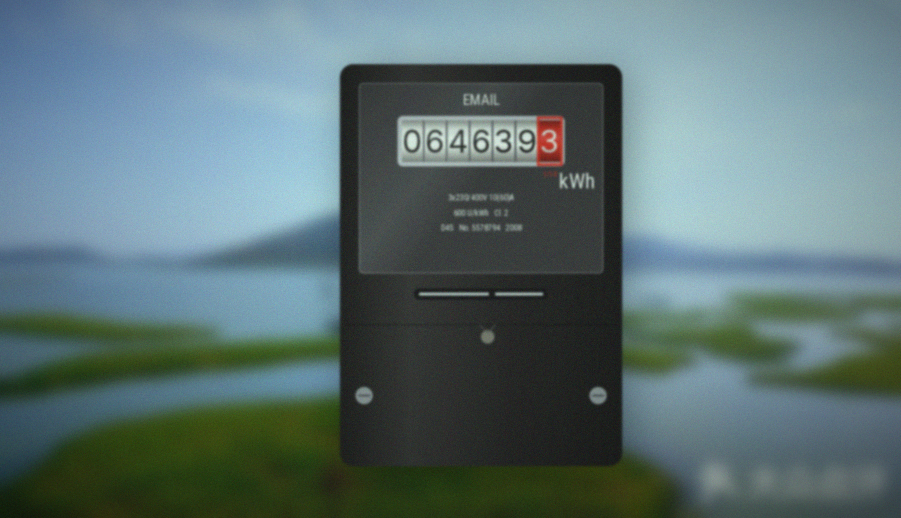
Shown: 64639.3 (kWh)
